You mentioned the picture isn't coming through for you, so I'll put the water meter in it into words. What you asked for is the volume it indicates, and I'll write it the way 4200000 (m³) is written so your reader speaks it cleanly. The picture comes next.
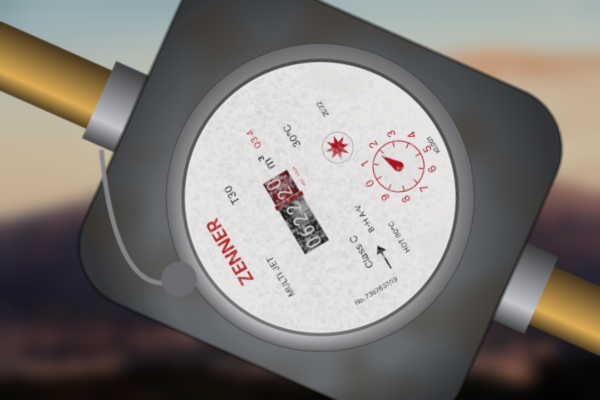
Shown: 622.201 (m³)
